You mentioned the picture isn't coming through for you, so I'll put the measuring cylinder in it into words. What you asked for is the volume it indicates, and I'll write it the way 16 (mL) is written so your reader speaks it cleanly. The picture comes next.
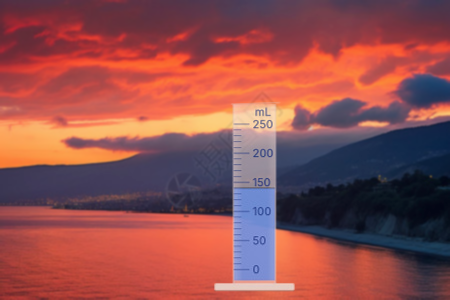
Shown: 140 (mL)
